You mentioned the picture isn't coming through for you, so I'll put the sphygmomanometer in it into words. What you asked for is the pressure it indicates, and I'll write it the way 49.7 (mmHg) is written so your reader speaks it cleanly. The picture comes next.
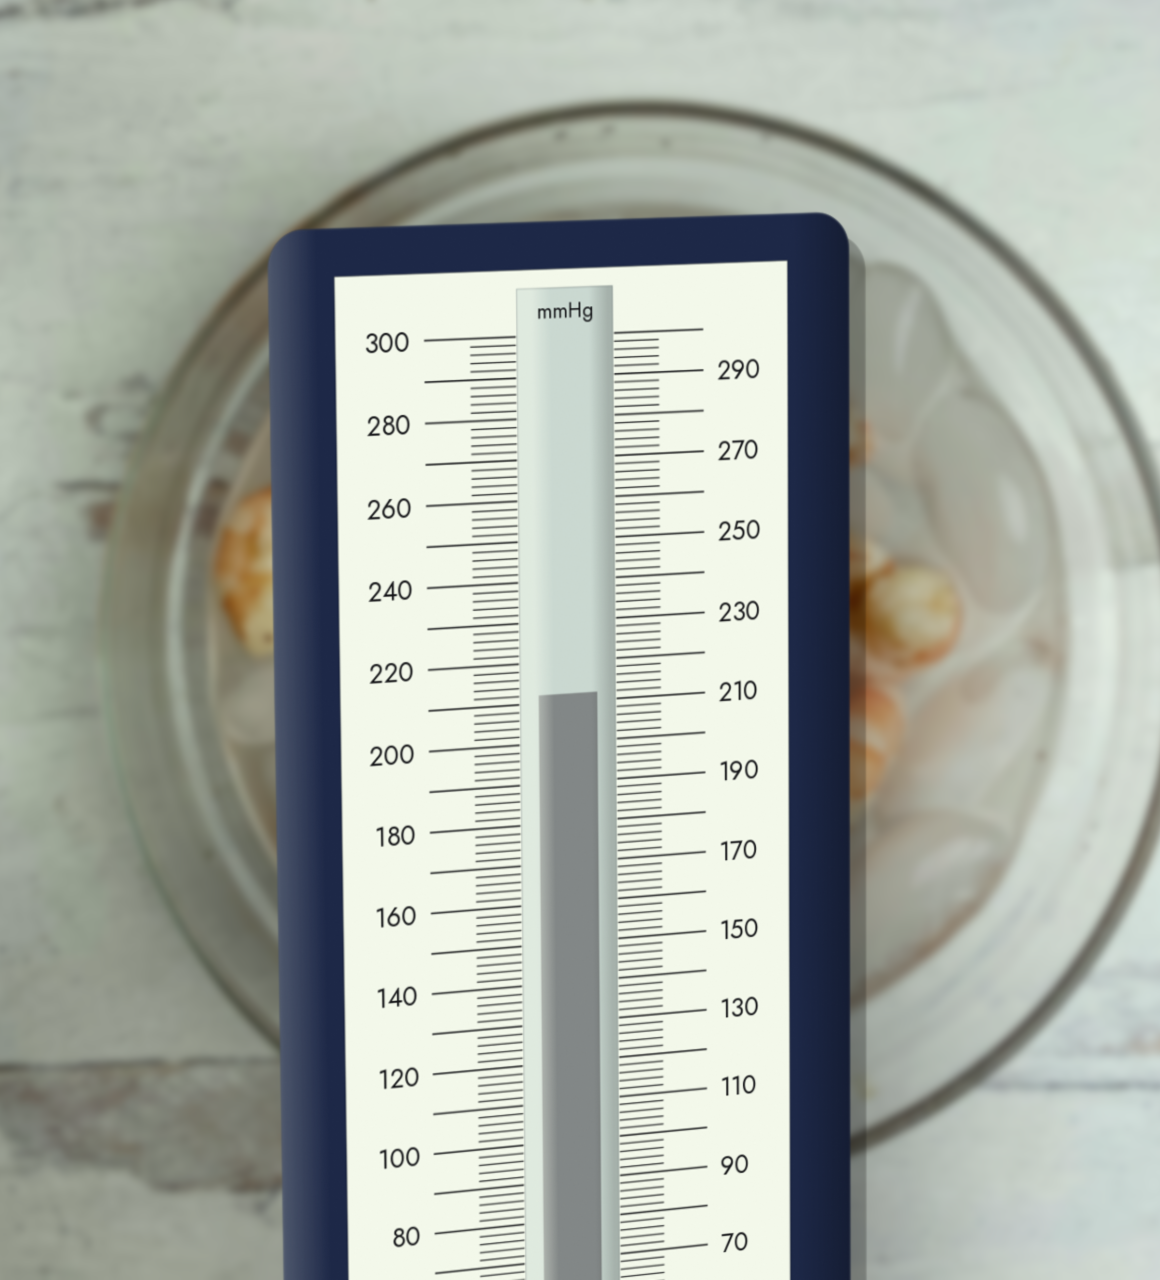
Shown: 212 (mmHg)
